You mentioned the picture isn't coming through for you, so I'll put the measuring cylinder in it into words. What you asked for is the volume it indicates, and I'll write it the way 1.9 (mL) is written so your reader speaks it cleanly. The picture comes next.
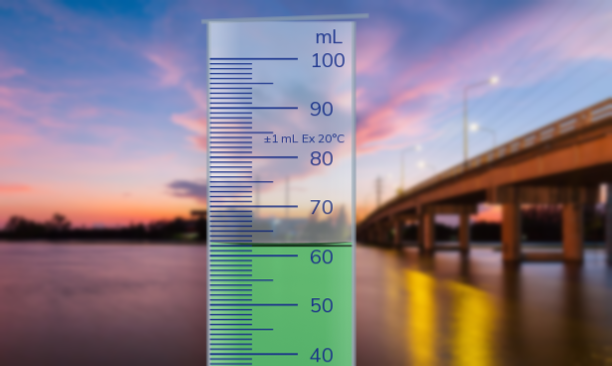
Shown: 62 (mL)
